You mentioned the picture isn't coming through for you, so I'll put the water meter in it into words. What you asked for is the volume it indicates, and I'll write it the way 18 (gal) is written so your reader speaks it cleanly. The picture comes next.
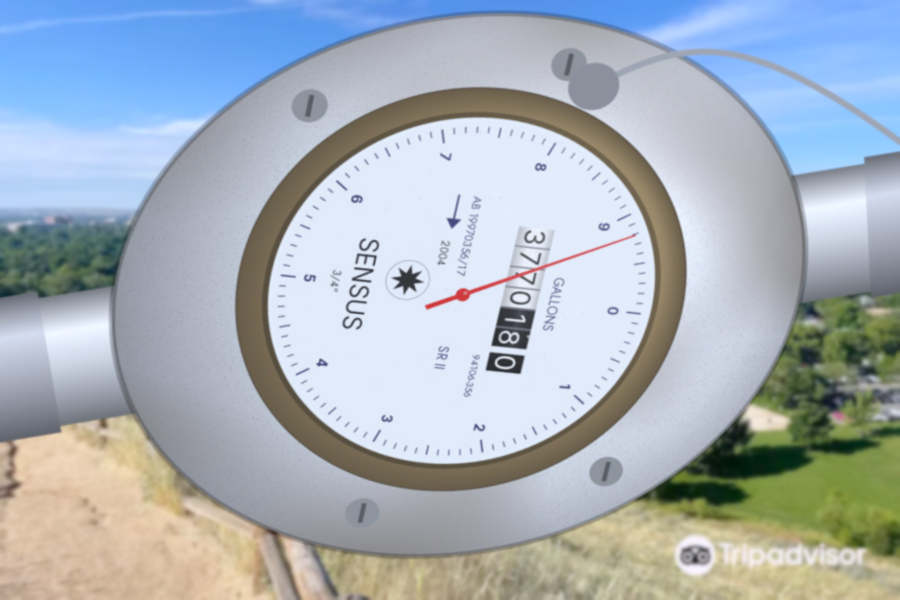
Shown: 3770179.2 (gal)
